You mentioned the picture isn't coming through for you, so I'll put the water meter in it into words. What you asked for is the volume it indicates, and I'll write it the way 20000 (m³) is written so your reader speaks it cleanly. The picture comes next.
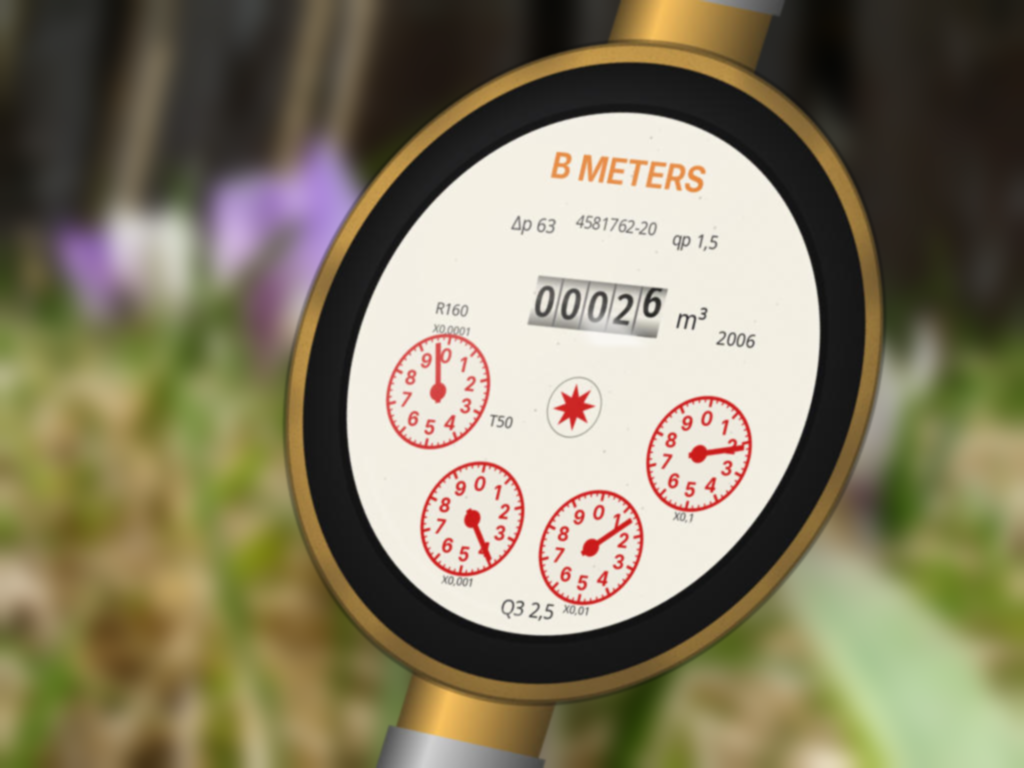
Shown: 26.2139 (m³)
